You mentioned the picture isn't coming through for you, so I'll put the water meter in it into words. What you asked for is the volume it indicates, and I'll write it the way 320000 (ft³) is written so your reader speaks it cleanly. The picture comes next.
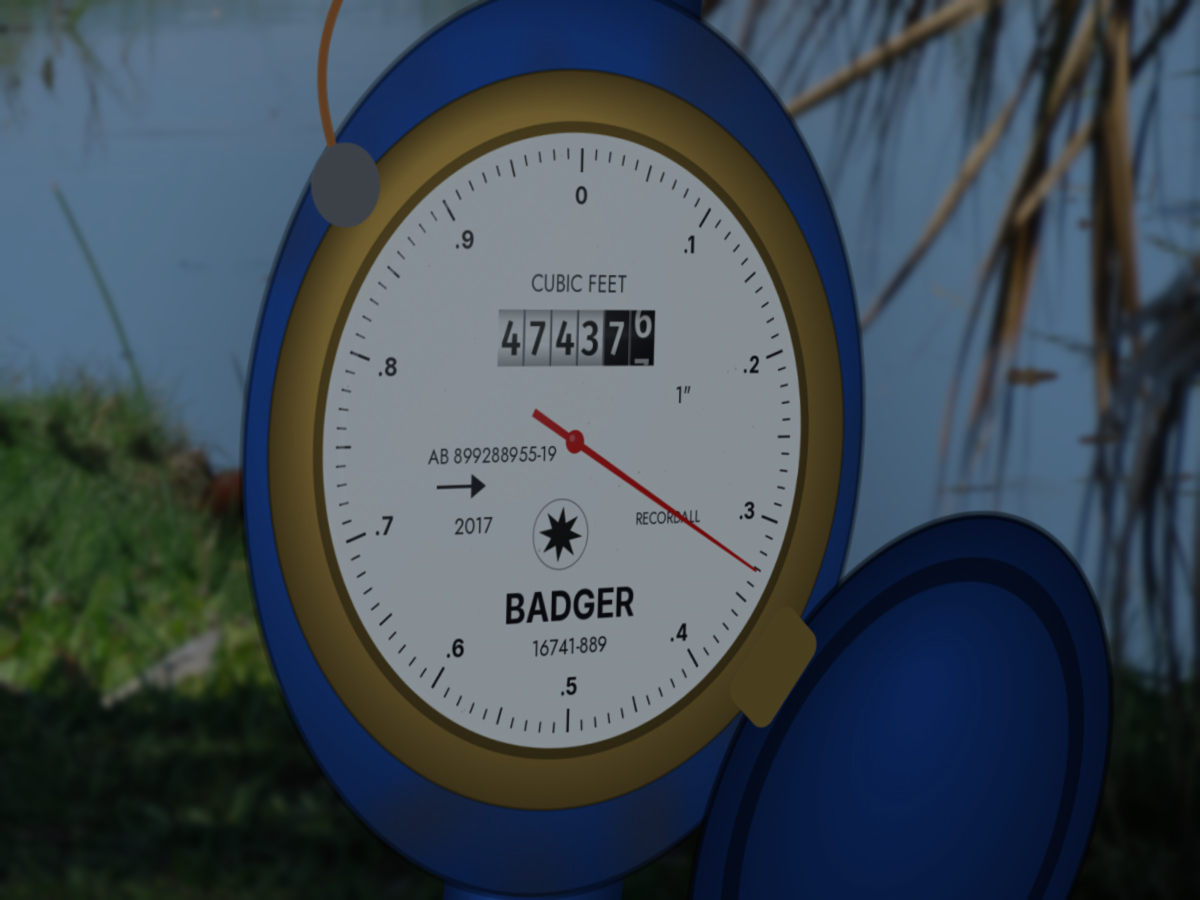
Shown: 474376.33 (ft³)
